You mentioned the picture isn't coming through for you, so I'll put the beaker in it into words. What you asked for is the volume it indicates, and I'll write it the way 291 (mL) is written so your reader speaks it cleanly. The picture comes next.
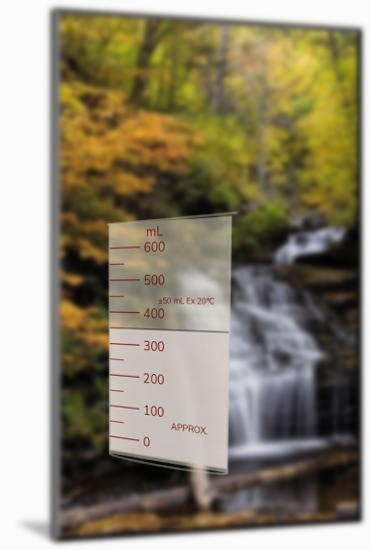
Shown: 350 (mL)
